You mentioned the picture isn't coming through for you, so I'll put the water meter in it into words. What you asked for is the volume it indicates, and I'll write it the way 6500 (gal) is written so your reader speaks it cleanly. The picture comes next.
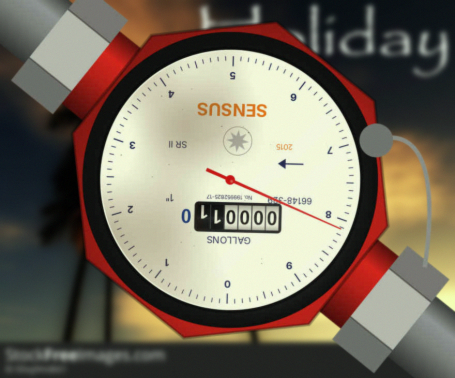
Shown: 108.1 (gal)
